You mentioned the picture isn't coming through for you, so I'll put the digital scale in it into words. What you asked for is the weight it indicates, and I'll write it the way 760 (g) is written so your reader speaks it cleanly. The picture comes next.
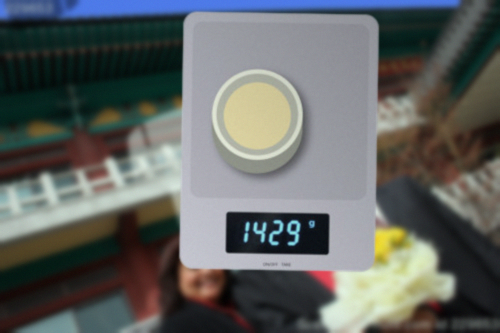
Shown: 1429 (g)
